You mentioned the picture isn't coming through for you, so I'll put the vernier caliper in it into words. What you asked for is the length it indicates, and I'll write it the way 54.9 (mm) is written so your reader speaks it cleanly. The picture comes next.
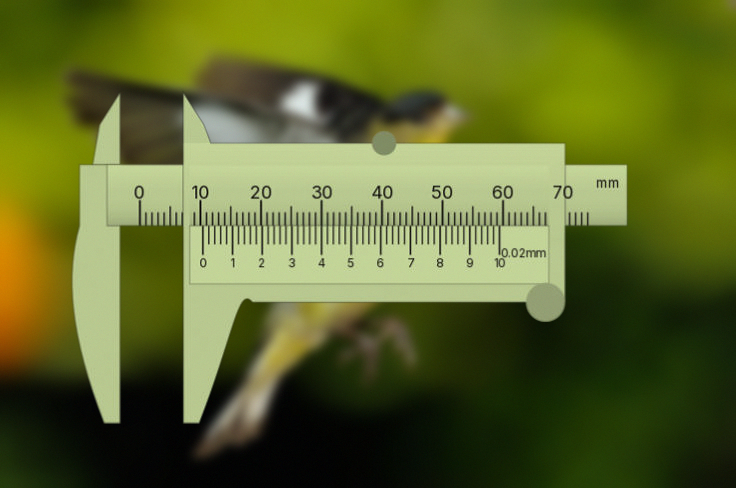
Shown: 10.4 (mm)
